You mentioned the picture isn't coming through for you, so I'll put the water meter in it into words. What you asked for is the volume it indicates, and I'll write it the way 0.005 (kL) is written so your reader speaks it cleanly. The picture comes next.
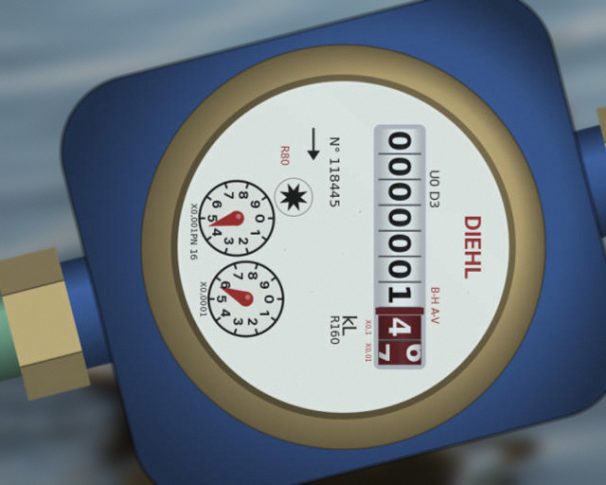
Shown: 1.4645 (kL)
